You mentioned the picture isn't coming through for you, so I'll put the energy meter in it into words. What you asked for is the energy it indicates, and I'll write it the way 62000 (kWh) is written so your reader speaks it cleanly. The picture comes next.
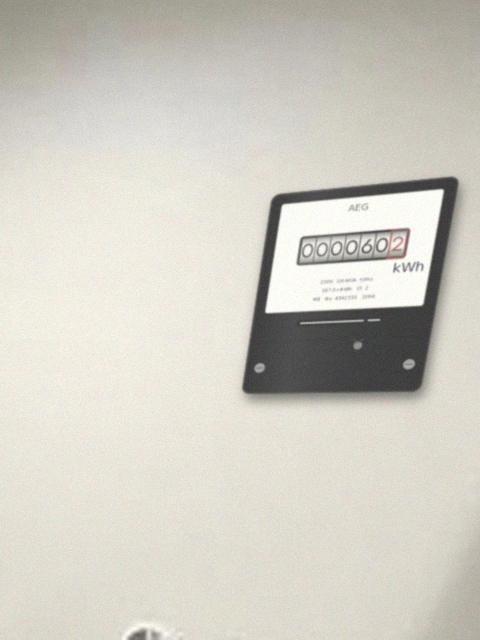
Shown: 60.2 (kWh)
